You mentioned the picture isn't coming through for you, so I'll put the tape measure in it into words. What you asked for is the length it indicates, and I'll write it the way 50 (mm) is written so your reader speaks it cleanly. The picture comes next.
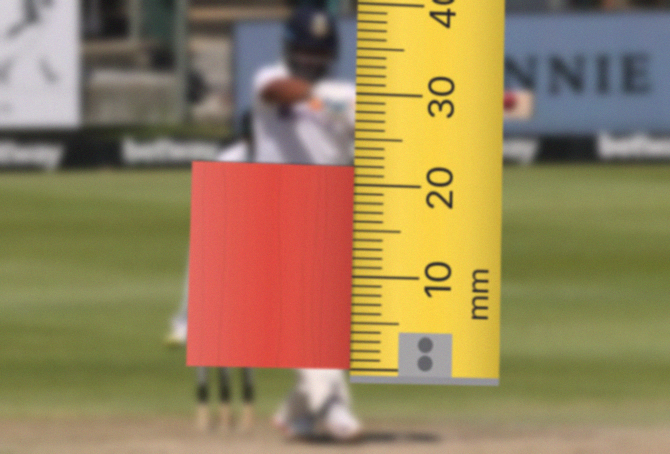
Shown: 22 (mm)
